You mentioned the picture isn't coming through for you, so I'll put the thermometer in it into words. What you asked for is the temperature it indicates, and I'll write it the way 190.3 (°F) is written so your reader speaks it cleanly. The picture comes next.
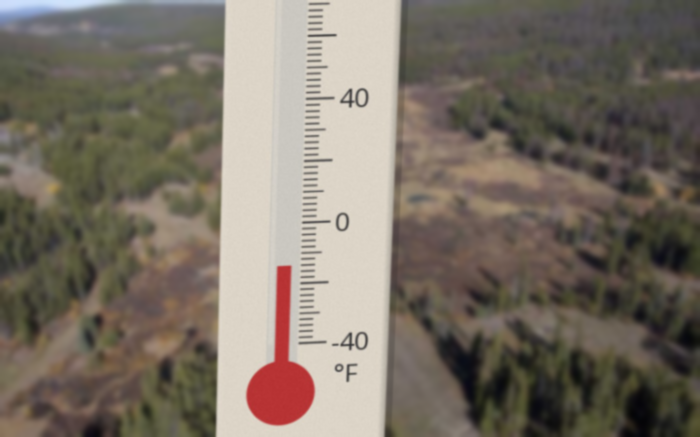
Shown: -14 (°F)
